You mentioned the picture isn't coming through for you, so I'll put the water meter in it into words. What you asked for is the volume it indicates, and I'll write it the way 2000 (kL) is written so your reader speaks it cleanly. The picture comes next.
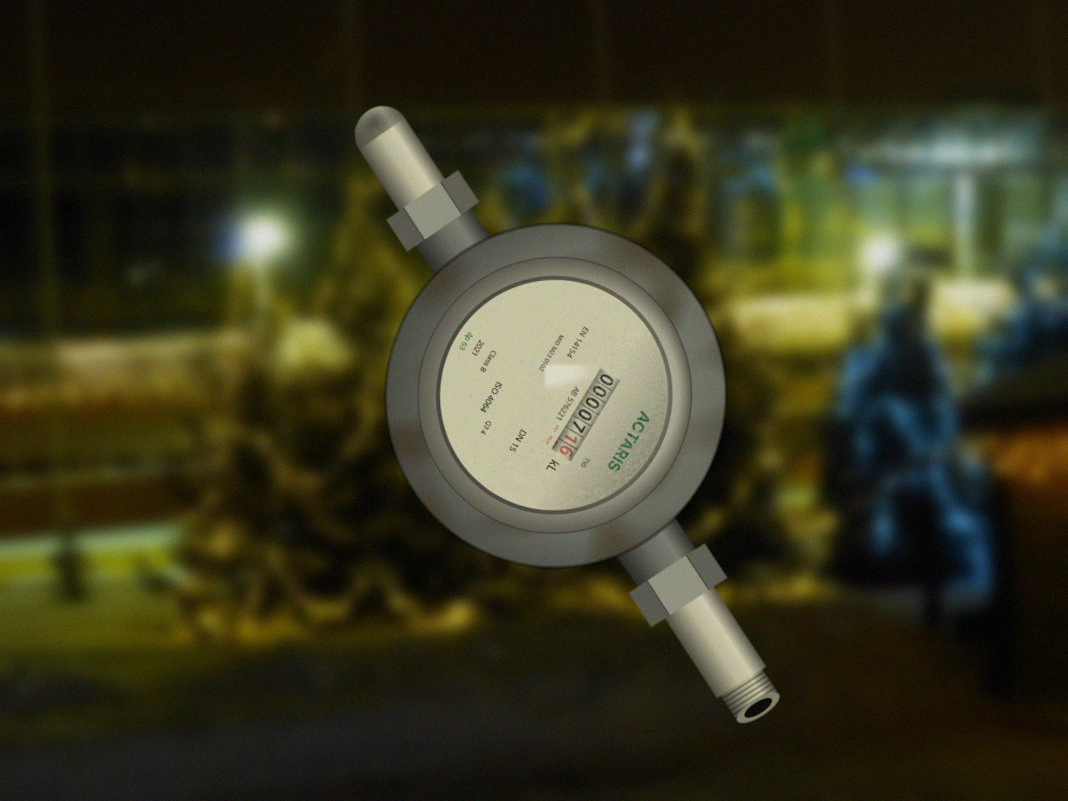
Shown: 7.16 (kL)
